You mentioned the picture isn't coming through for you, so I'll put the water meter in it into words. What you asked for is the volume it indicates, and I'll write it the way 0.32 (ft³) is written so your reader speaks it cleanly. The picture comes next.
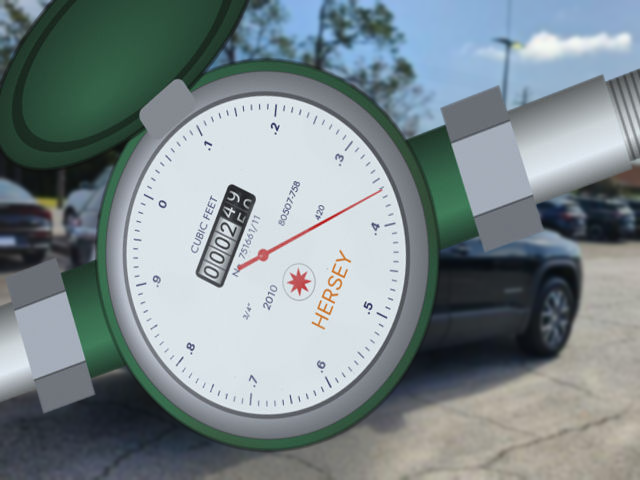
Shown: 249.36 (ft³)
